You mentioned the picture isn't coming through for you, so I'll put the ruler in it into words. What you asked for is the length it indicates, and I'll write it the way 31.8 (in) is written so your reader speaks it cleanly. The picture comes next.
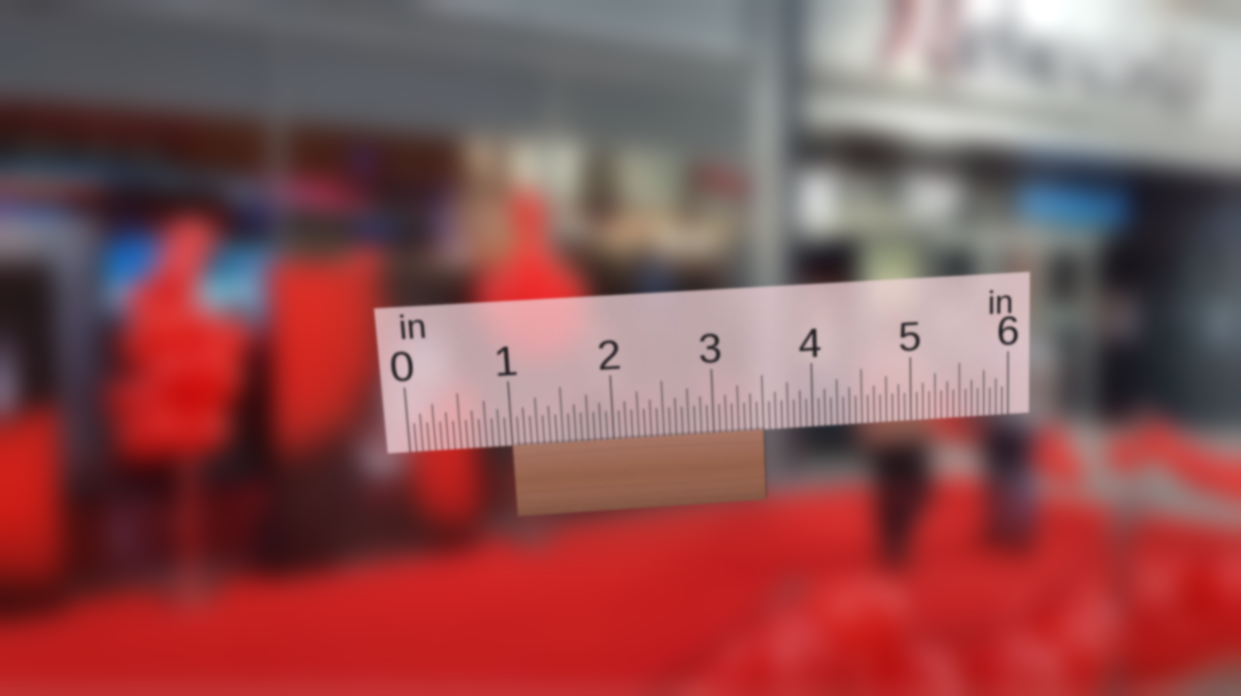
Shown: 2.5 (in)
